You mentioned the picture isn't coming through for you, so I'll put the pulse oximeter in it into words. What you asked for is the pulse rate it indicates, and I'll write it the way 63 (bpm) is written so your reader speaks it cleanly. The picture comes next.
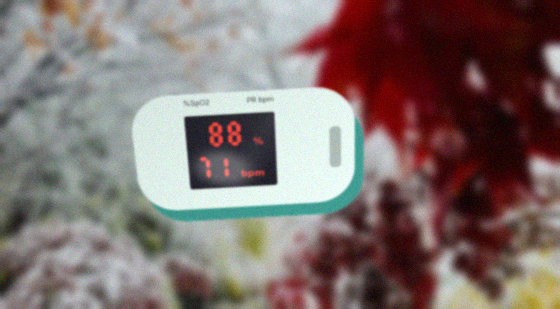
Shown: 71 (bpm)
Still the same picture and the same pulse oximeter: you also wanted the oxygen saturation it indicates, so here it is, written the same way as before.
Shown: 88 (%)
